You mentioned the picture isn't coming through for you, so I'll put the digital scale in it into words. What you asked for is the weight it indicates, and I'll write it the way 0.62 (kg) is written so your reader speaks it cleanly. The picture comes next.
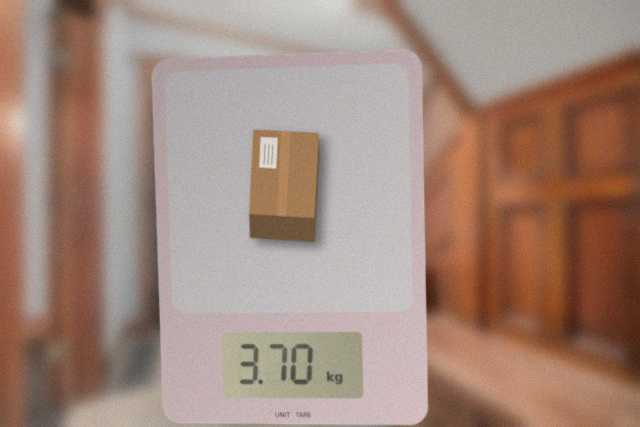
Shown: 3.70 (kg)
